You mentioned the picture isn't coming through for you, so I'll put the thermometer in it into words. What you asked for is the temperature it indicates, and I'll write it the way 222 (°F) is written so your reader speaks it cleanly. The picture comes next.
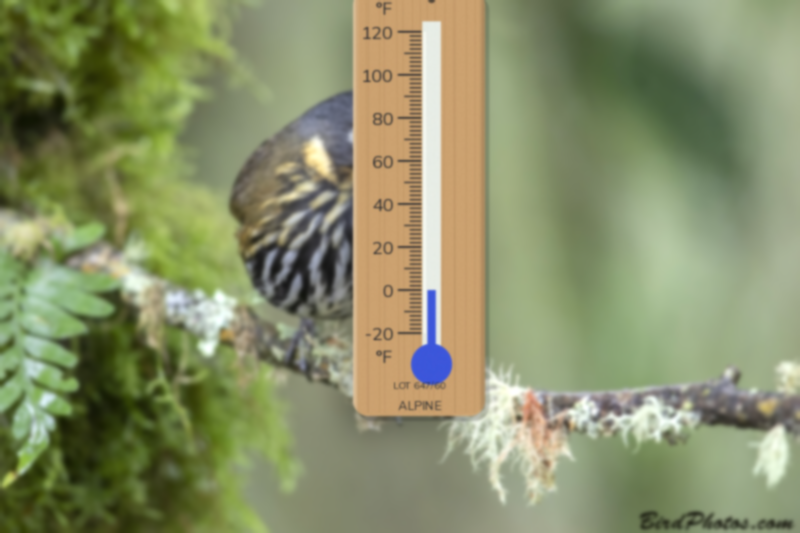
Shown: 0 (°F)
